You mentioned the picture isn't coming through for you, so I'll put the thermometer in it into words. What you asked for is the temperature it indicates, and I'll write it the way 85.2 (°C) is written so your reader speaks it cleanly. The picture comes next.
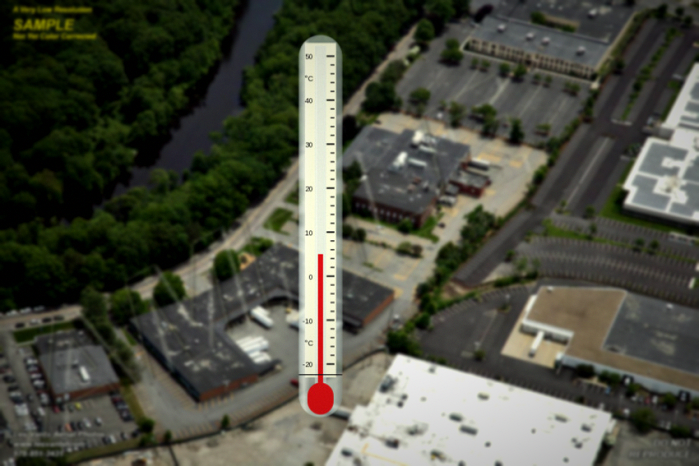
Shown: 5 (°C)
